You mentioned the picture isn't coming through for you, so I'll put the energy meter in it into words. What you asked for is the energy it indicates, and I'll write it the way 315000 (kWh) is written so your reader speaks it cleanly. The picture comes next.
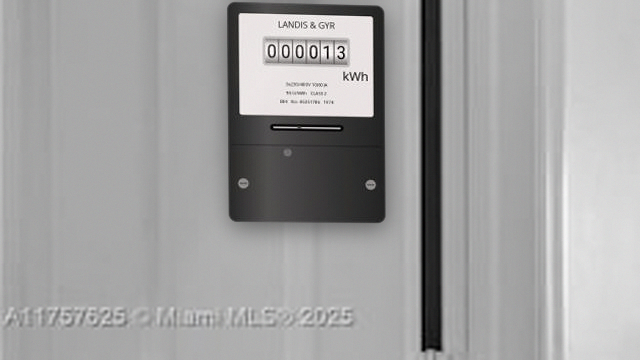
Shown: 13 (kWh)
